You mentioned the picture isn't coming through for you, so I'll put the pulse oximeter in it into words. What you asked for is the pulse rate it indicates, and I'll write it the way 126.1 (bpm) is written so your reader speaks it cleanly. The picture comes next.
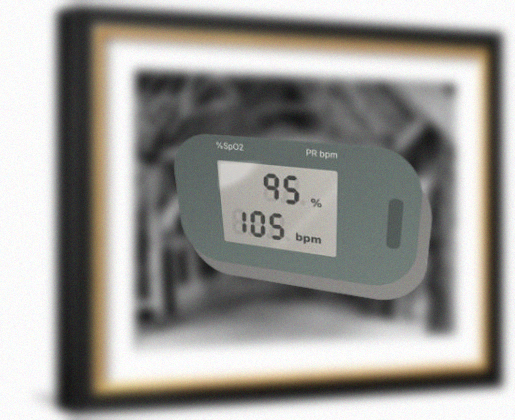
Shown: 105 (bpm)
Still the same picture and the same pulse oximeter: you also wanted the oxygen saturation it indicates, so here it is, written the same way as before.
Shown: 95 (%)
